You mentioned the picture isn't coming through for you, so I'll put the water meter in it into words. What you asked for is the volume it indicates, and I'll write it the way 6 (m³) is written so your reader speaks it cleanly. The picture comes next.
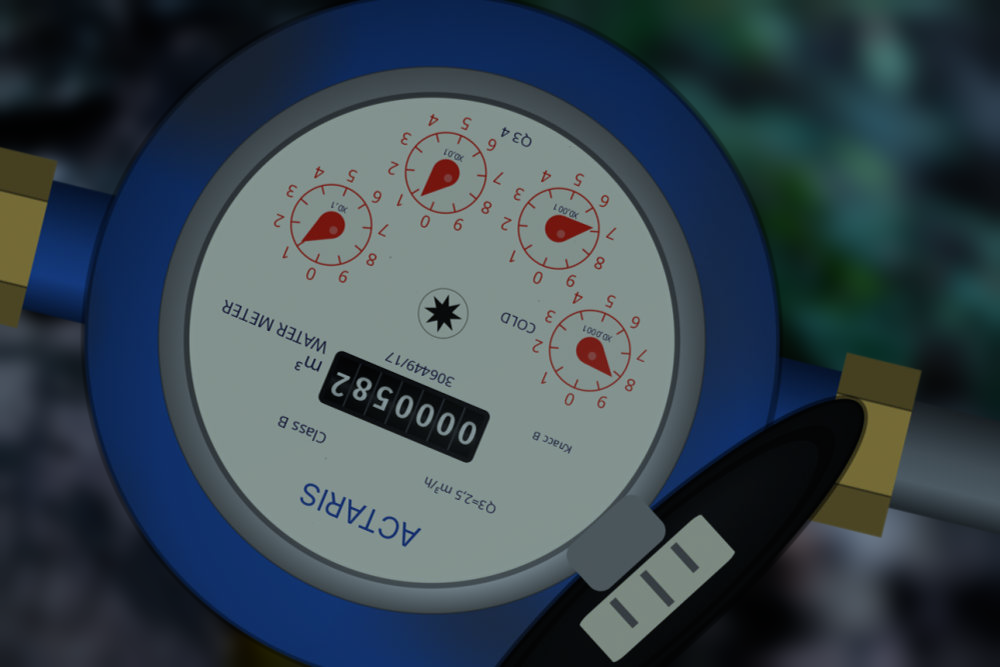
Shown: 582.1068 (m³)
